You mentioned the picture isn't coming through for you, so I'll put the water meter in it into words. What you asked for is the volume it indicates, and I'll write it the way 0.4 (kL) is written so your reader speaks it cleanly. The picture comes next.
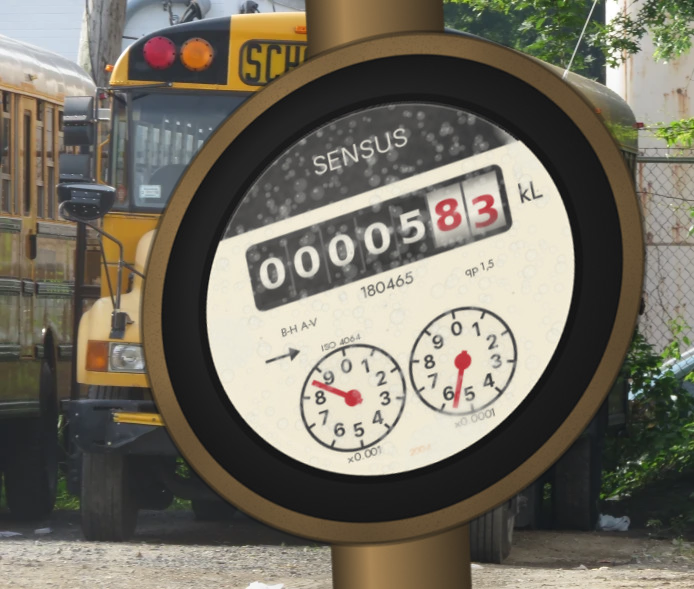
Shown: 5.8285 (kL)
